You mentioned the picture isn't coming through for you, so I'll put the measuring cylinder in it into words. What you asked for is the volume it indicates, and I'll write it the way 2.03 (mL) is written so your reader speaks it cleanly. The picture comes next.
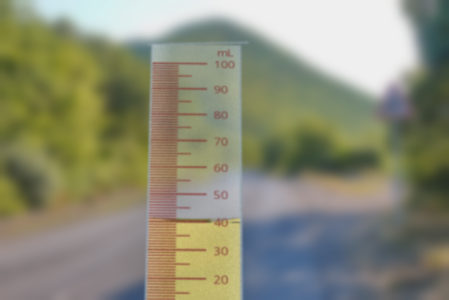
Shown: 40 (mL)
